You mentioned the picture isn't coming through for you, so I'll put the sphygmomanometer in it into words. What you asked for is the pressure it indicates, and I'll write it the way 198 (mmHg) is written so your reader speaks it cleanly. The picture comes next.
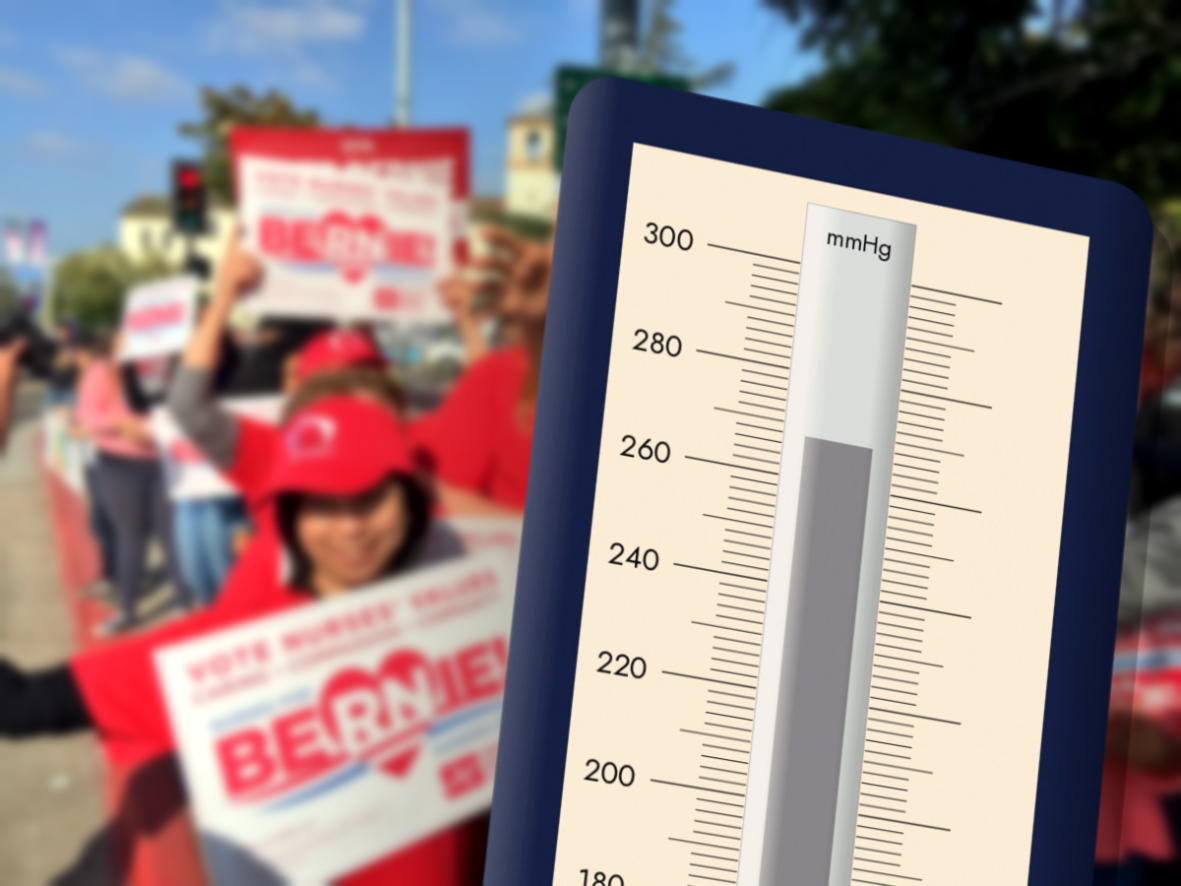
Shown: 268 (mmHg)
